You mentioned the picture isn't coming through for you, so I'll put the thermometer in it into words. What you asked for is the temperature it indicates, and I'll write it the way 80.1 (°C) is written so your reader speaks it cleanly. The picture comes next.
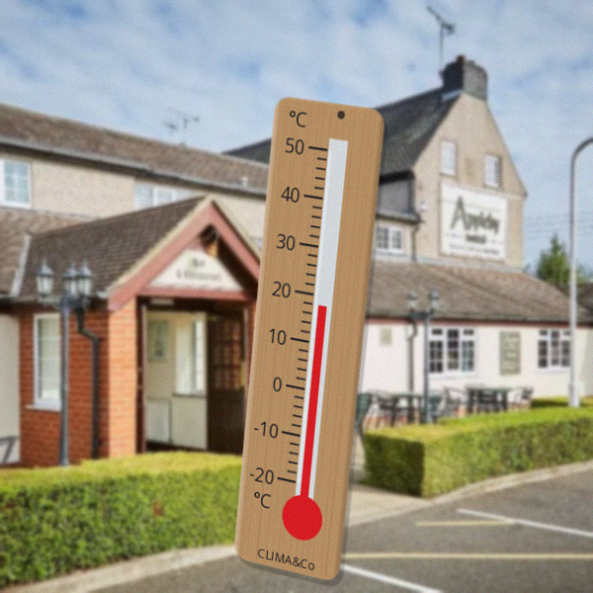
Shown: 18 (°C)
